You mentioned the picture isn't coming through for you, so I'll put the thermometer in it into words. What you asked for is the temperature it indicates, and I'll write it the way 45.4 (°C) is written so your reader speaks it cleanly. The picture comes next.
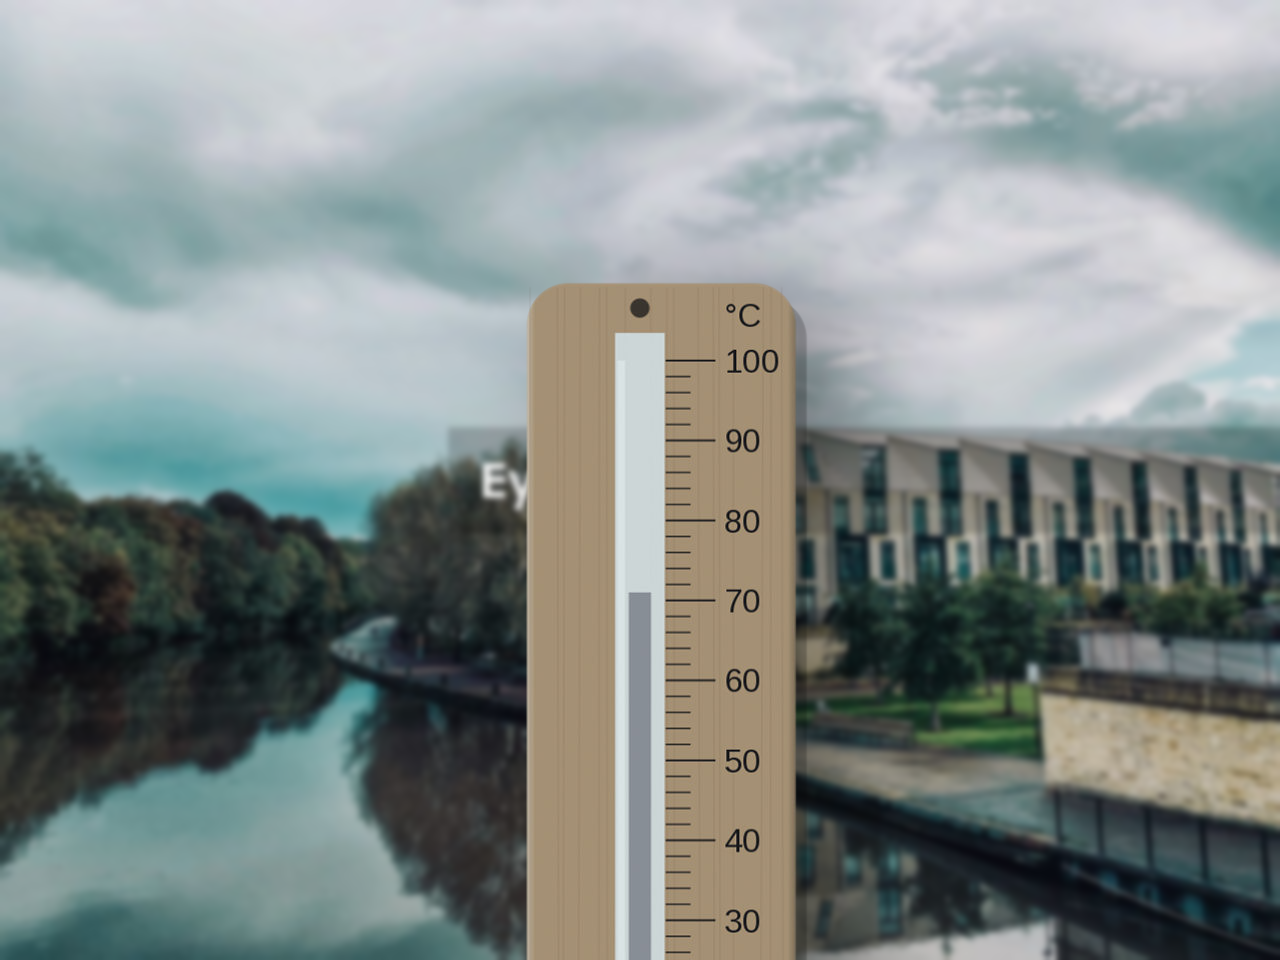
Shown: 71 (°C)
